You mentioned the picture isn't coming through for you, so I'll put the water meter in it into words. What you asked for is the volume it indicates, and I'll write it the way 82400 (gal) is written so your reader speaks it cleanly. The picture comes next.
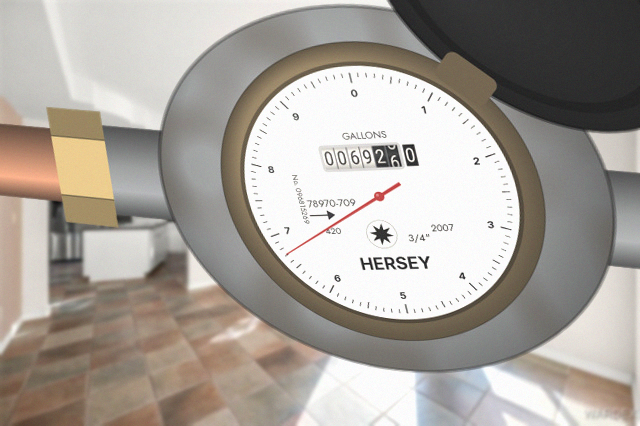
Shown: 69256.7 (gal)
